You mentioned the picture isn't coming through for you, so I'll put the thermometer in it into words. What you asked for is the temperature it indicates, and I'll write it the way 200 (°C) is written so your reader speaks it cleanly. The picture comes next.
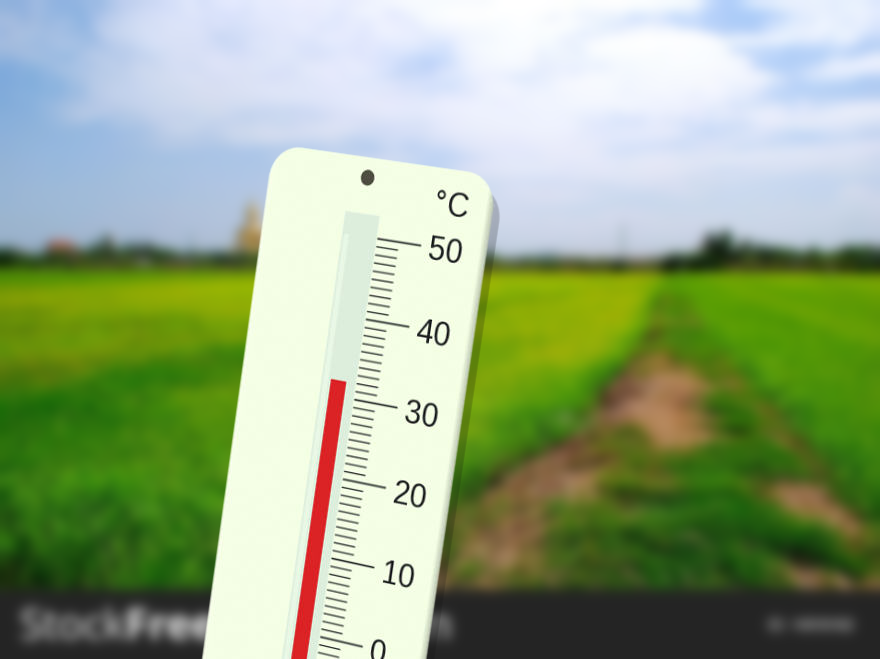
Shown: 32 (°C)
